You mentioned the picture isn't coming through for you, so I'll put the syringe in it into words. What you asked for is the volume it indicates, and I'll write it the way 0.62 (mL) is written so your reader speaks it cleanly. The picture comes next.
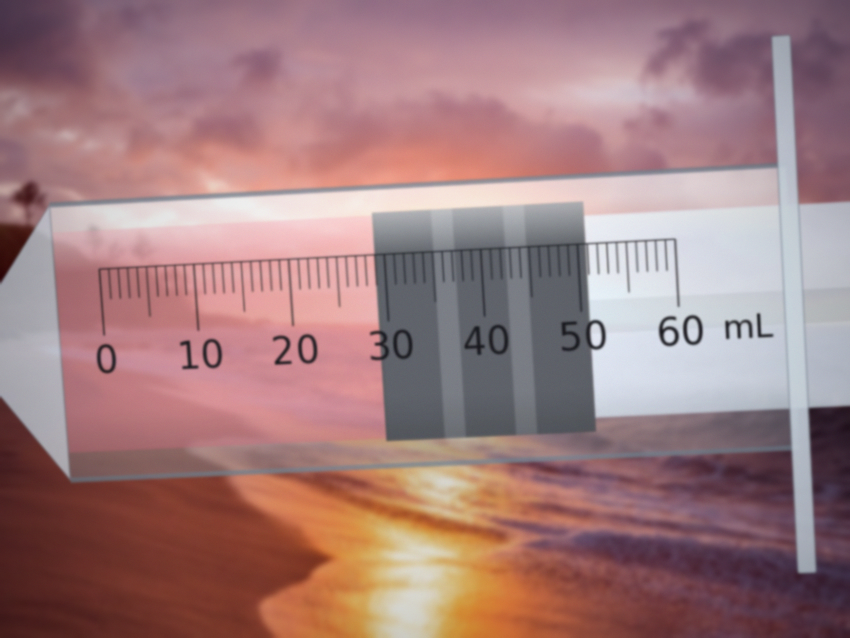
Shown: 29 (mL)
